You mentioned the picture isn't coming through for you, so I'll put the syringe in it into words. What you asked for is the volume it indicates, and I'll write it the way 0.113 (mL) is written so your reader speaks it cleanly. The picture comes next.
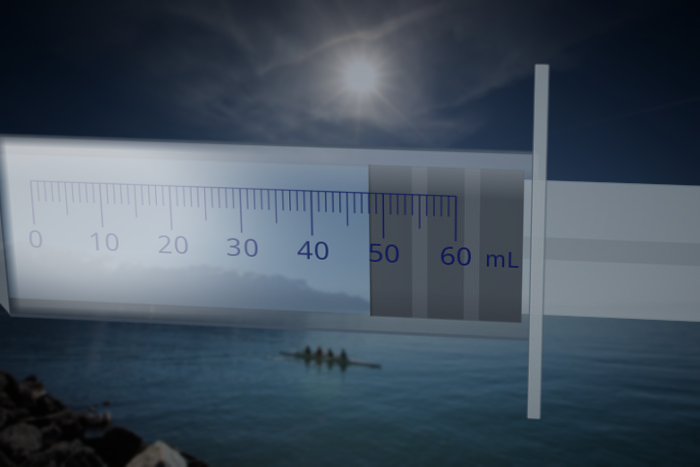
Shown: 48 (mL)
